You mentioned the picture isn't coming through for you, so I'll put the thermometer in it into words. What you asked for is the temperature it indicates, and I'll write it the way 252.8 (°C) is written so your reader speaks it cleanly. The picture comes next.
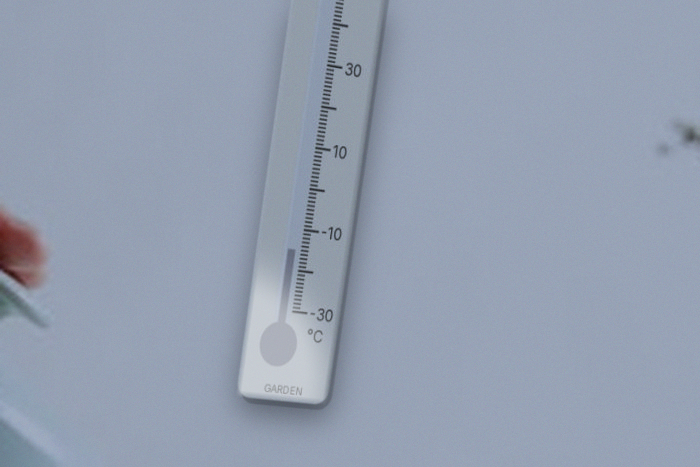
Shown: -15 (°C)
